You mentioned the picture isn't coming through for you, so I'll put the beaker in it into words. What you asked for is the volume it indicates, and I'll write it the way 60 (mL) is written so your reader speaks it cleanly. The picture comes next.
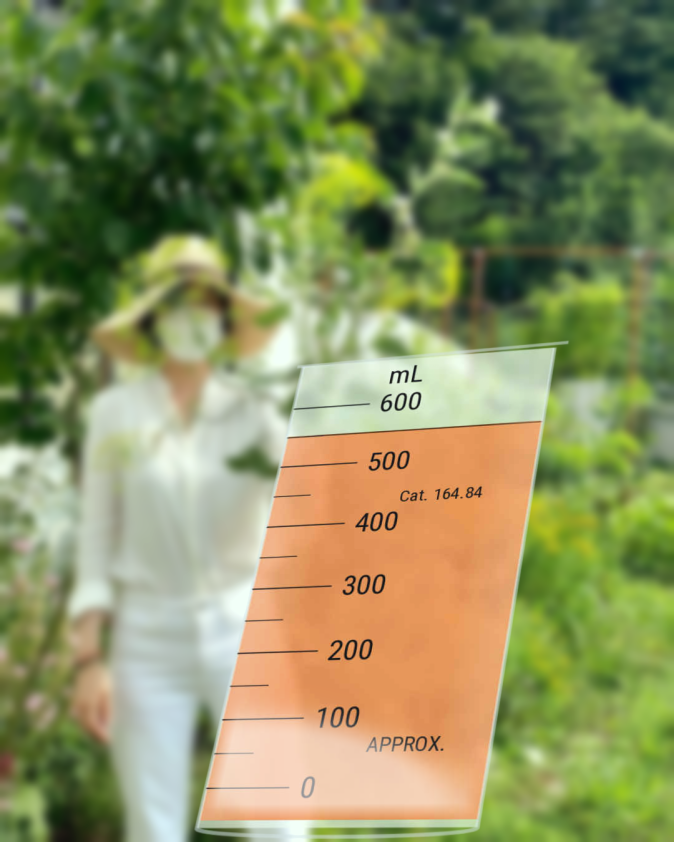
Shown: 550 (mL)
